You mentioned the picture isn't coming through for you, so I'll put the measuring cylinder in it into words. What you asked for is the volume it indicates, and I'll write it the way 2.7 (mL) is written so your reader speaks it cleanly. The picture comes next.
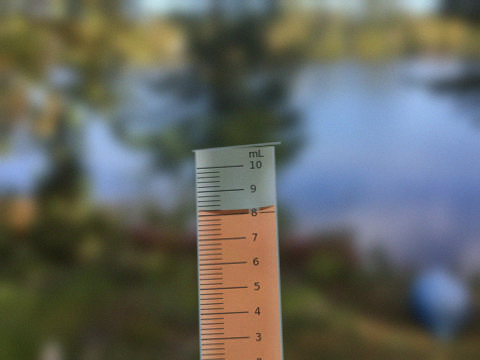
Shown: 8 (mL)
